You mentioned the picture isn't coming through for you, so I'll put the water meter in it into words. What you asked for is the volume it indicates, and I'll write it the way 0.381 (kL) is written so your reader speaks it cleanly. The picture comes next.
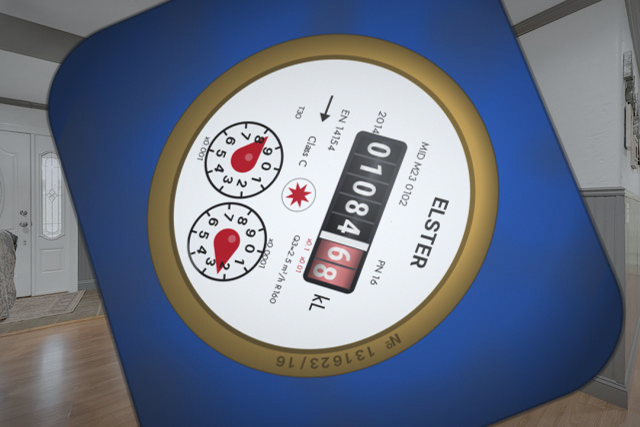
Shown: 1084.6782 (kL)
